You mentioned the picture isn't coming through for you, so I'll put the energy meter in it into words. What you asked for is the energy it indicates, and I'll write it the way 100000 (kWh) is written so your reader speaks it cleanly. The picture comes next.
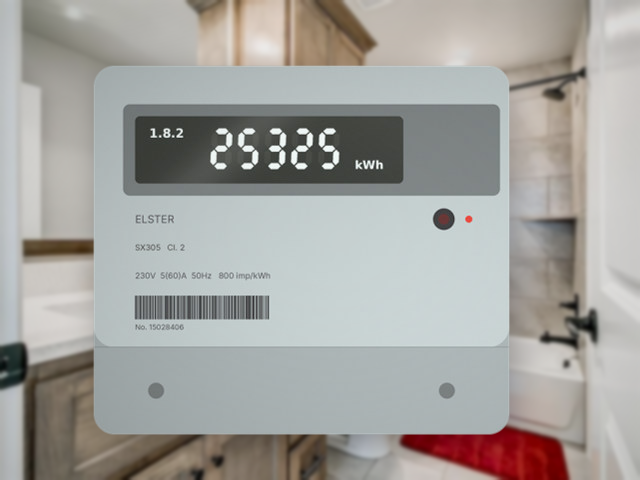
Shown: 25325 (kWh)
